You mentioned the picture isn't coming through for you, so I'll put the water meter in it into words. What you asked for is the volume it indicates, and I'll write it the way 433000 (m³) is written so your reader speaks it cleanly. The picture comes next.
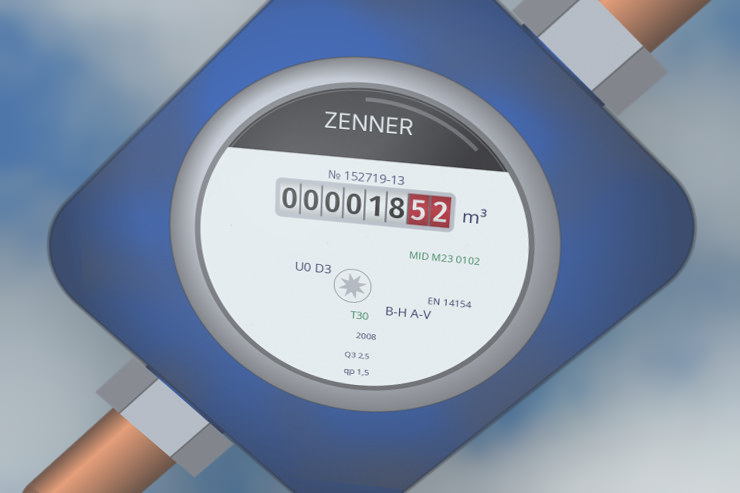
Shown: 18.52 (m³)
